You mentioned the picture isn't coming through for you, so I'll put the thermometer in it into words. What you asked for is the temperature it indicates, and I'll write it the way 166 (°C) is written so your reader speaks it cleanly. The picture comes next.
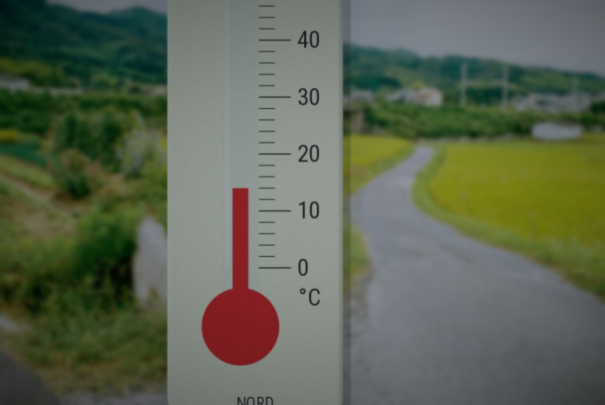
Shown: 14 (°C)
